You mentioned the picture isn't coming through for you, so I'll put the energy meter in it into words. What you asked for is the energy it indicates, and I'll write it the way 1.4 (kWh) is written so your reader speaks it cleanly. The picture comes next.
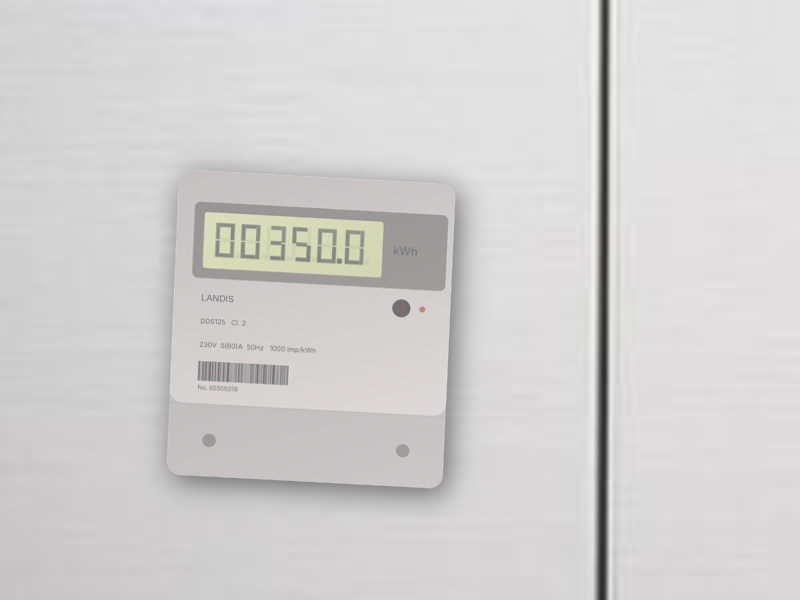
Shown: 350.0 (kWh)
